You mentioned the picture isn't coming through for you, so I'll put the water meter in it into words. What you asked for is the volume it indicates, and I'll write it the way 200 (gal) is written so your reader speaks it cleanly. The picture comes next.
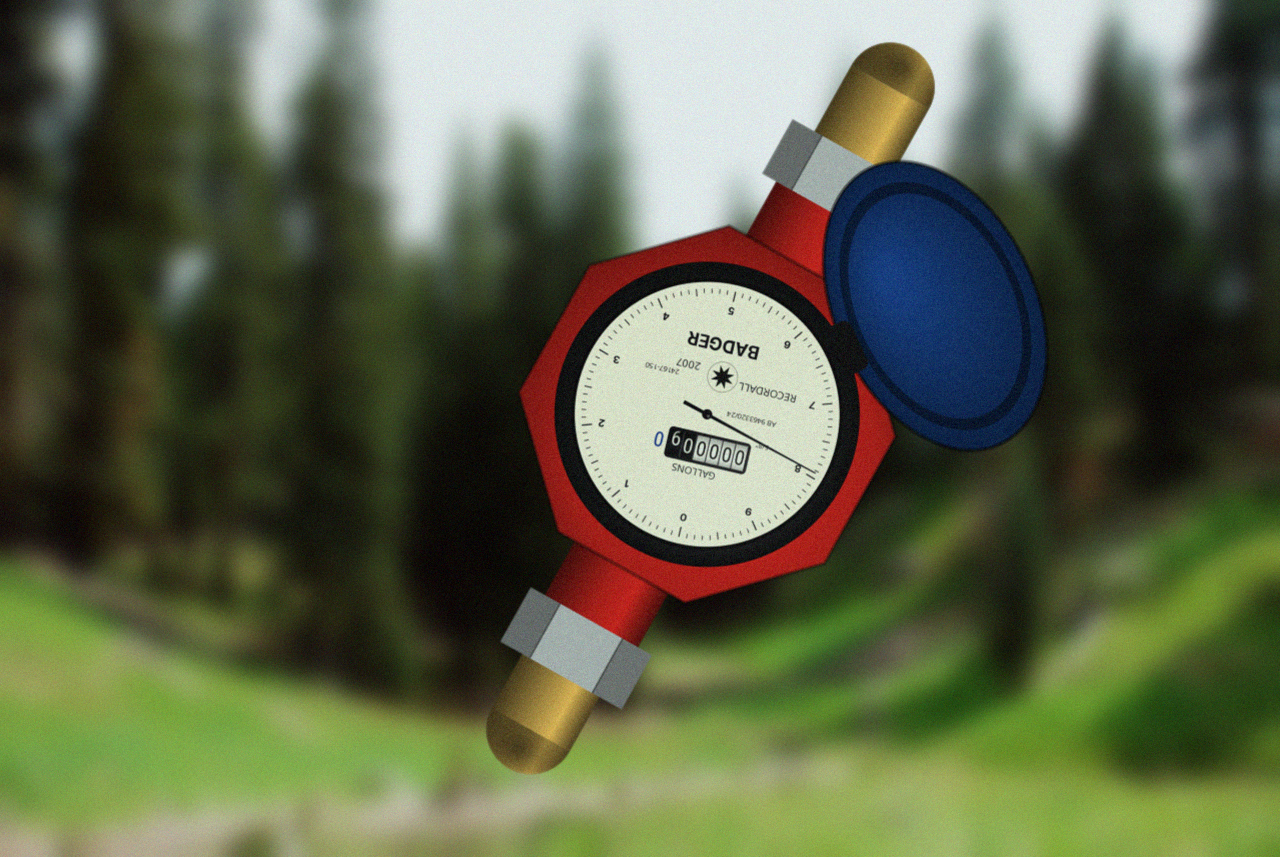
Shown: 87.9 (gal)
